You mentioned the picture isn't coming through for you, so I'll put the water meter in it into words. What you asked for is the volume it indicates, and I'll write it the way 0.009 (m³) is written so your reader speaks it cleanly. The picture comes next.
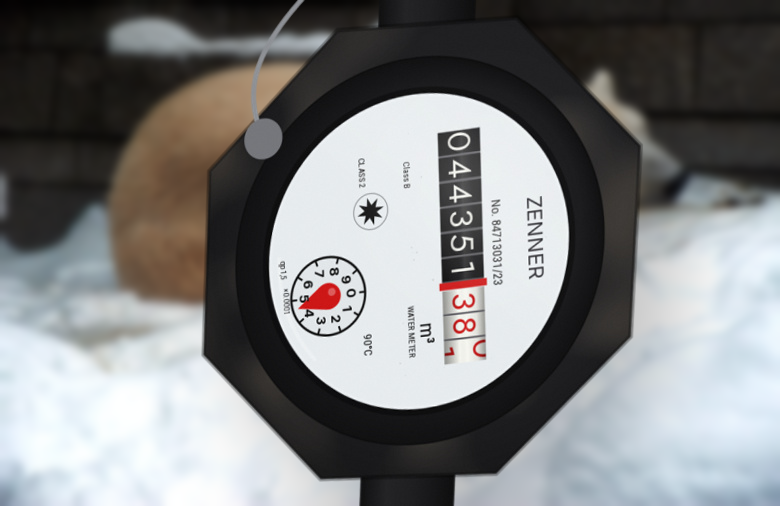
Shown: 44351.3804 (m³)
